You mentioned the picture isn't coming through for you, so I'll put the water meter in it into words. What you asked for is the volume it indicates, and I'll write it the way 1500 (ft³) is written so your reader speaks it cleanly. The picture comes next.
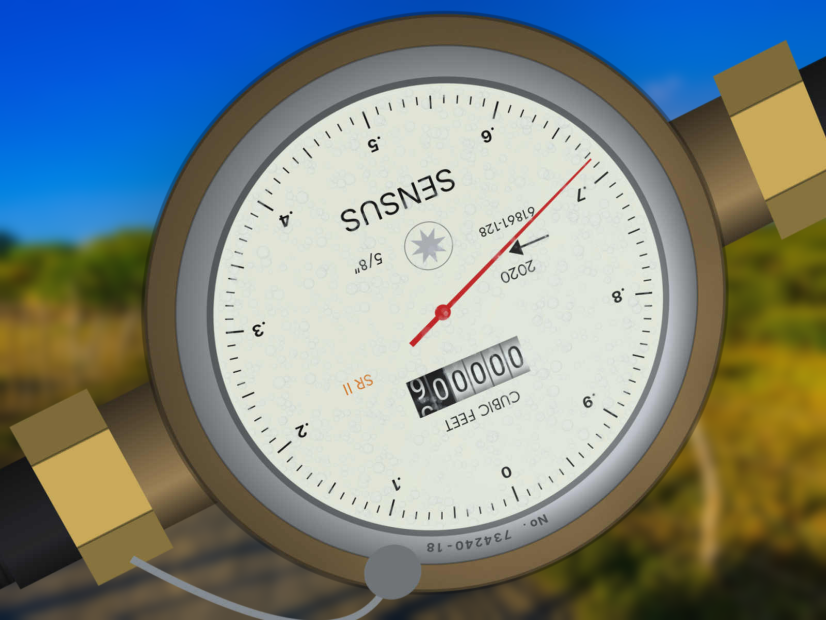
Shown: 5.68 (ft³)
